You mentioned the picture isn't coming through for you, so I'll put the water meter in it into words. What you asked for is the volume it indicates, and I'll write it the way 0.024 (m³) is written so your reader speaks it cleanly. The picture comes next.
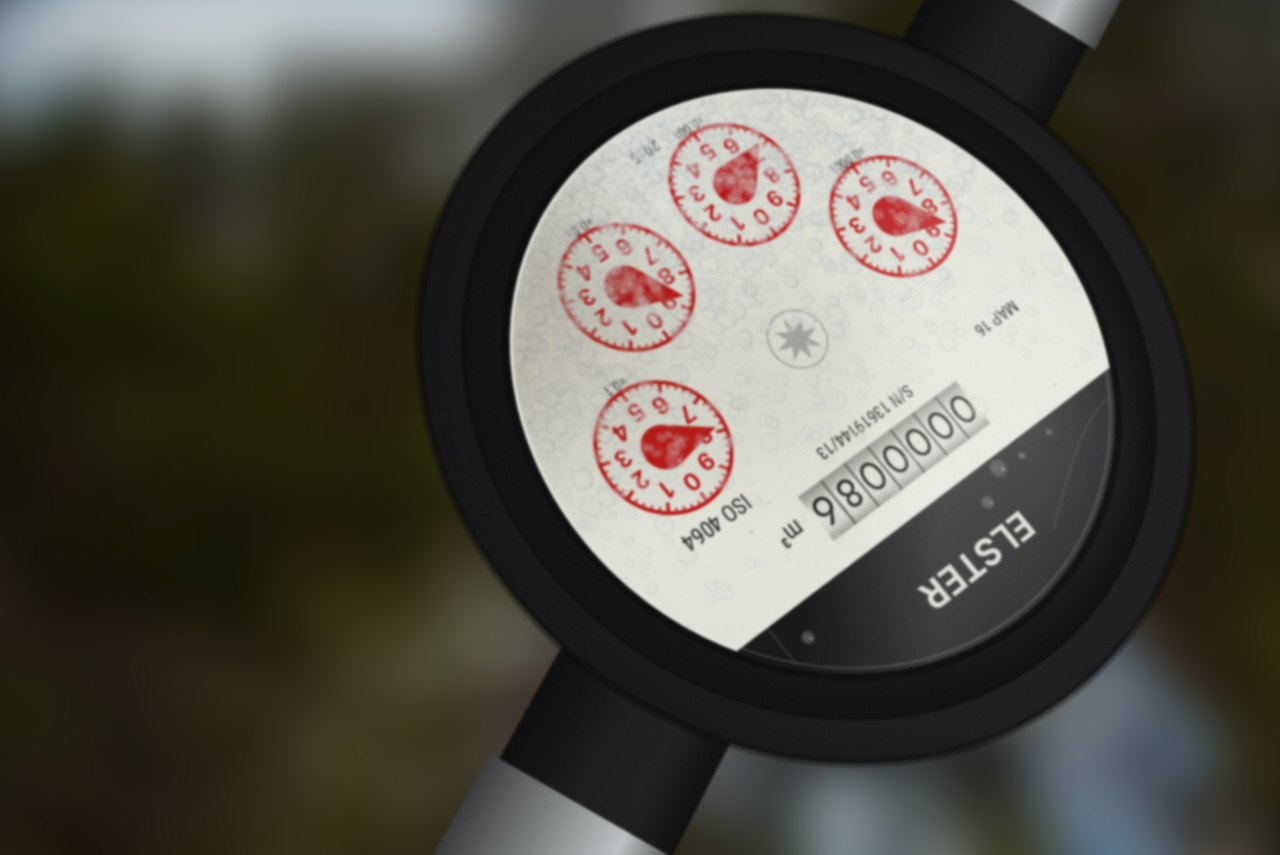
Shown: 86.7868 (m³)
